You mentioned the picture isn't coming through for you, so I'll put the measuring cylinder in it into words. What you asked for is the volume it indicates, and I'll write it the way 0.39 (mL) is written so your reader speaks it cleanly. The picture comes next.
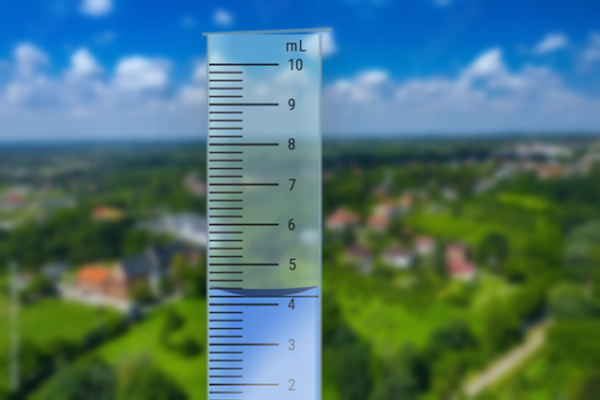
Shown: 4.2 (mL)
